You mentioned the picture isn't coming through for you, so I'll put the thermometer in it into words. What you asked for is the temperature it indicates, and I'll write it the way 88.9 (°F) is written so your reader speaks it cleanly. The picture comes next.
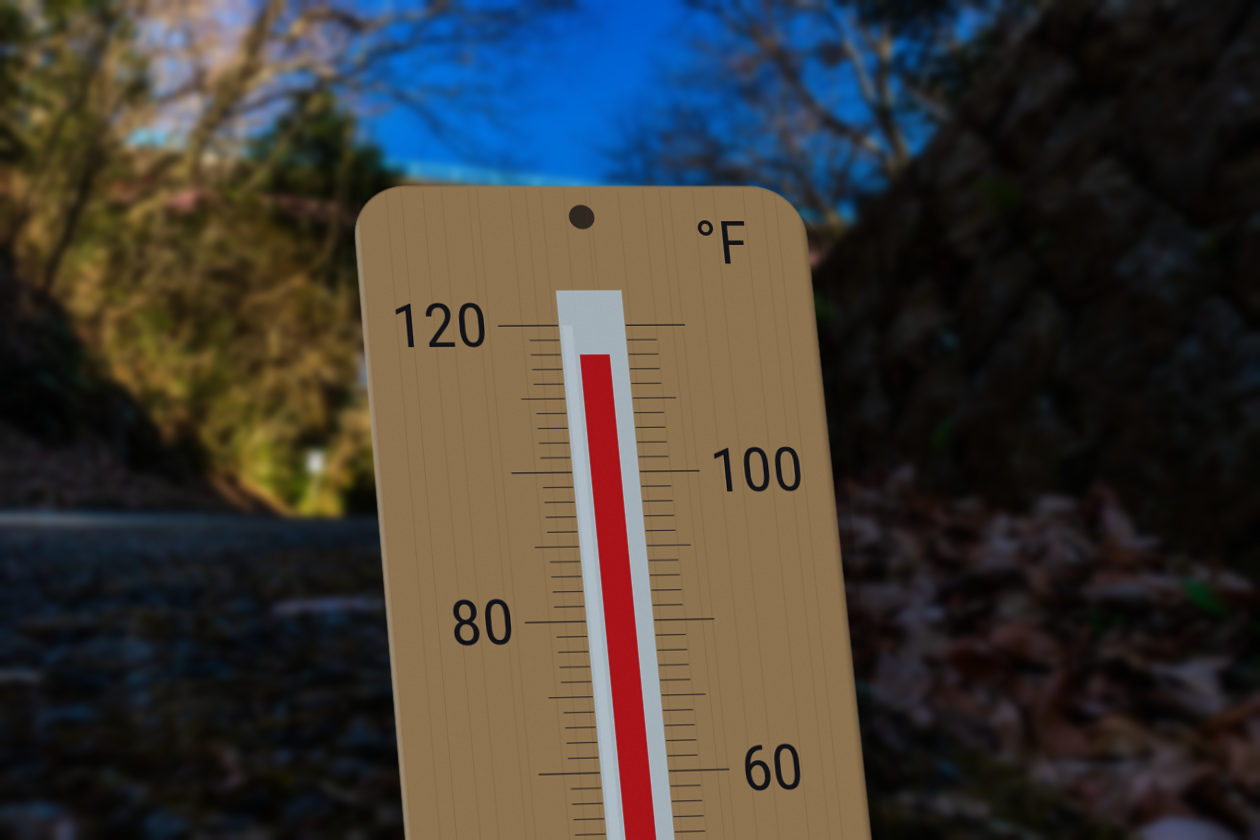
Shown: 116 (°F)
